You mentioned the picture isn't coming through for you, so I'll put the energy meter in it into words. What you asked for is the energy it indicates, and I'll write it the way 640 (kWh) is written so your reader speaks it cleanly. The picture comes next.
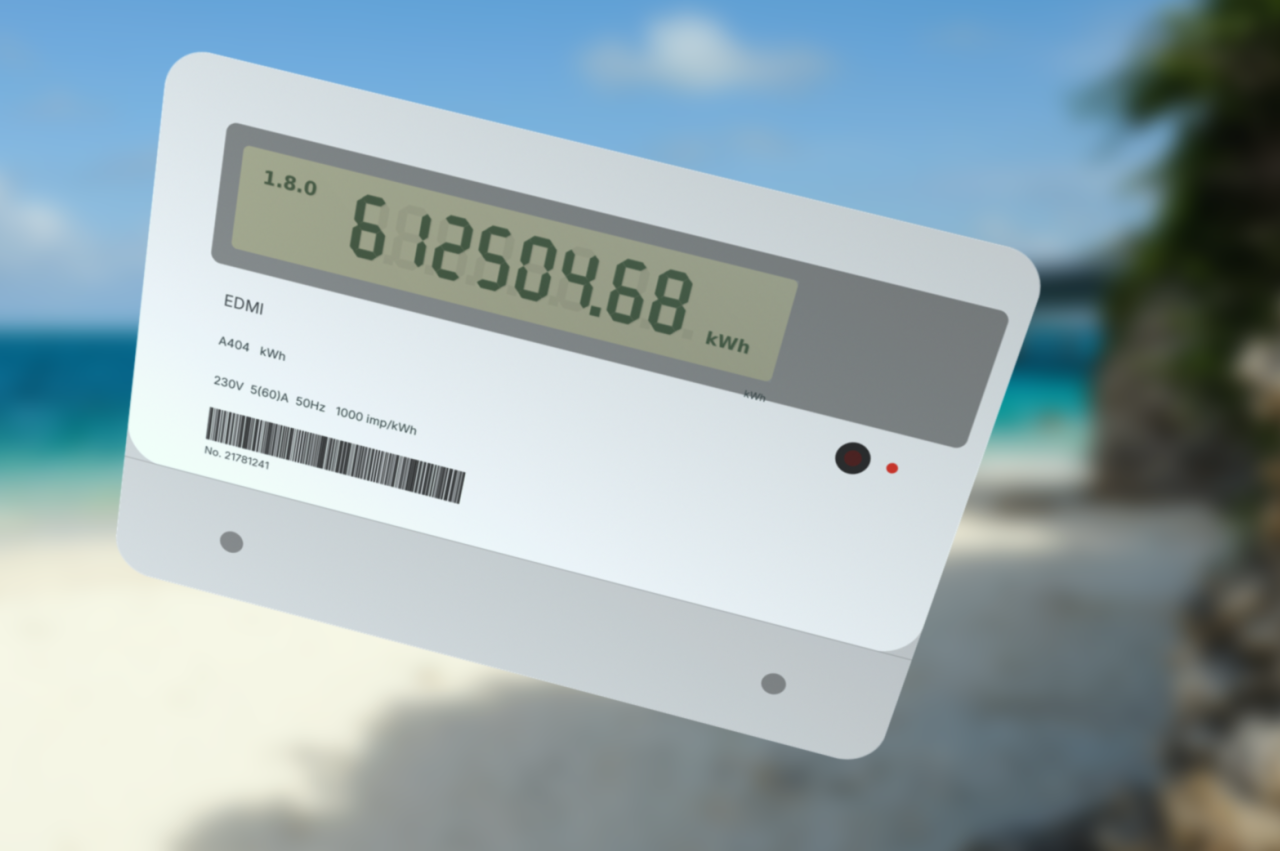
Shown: 612504.68 (kWh)
